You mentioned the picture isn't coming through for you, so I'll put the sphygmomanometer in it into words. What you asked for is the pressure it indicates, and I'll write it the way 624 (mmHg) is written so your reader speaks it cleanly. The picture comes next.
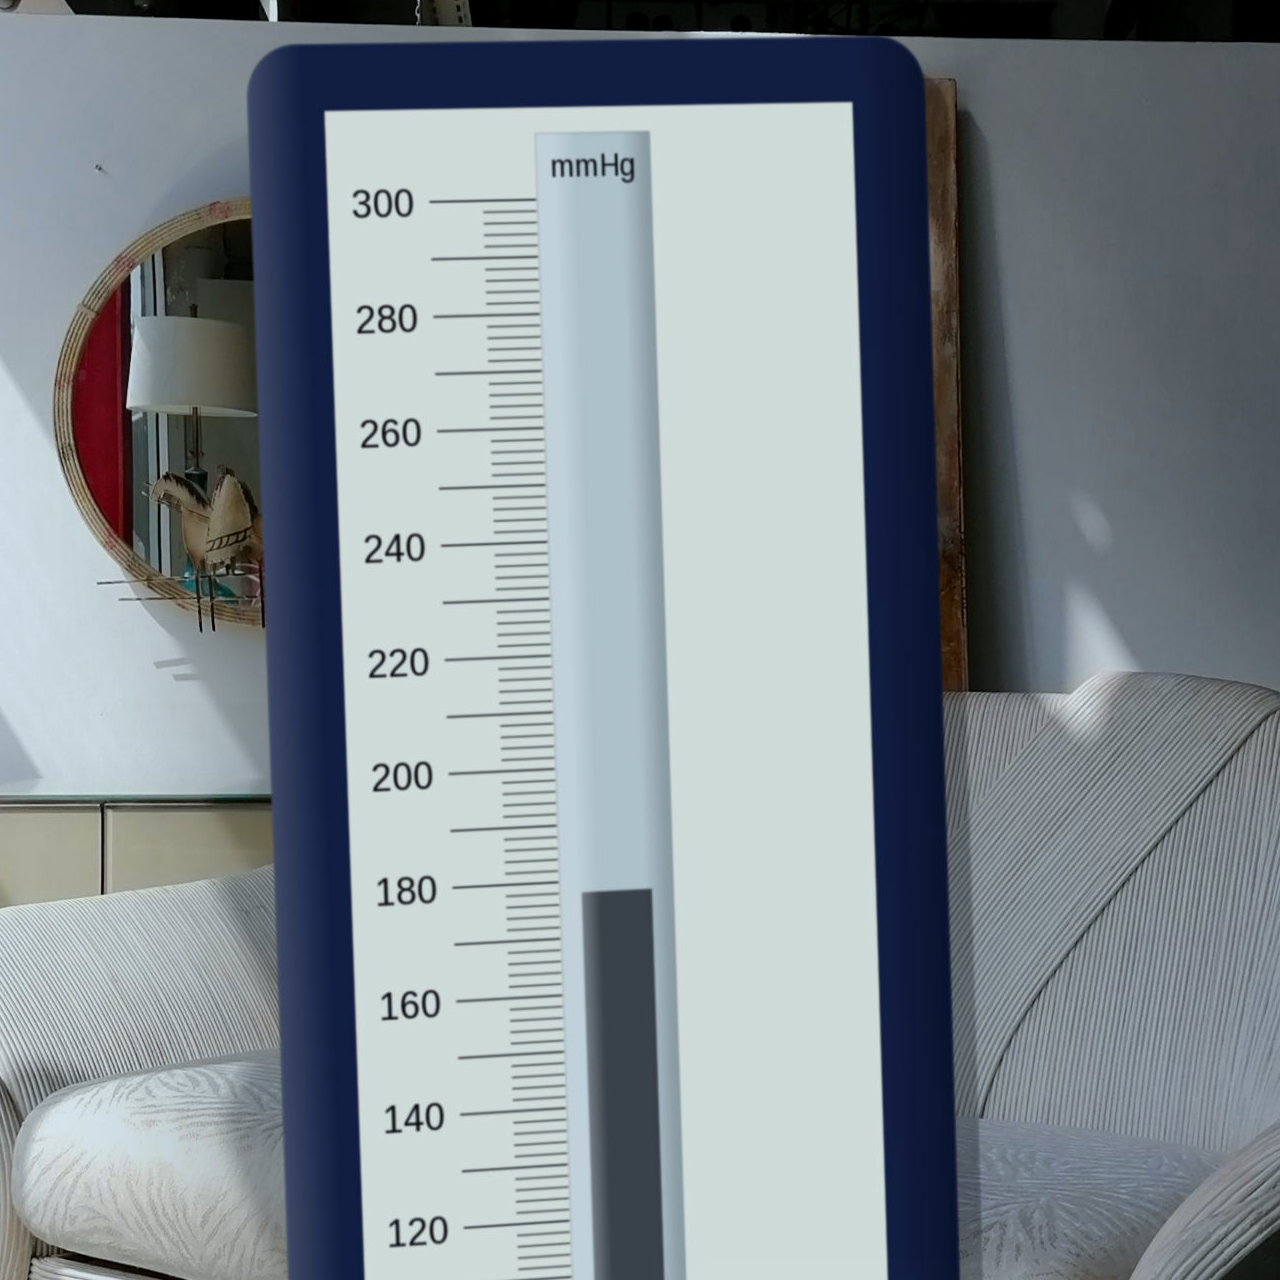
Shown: 178 (mmHg)
